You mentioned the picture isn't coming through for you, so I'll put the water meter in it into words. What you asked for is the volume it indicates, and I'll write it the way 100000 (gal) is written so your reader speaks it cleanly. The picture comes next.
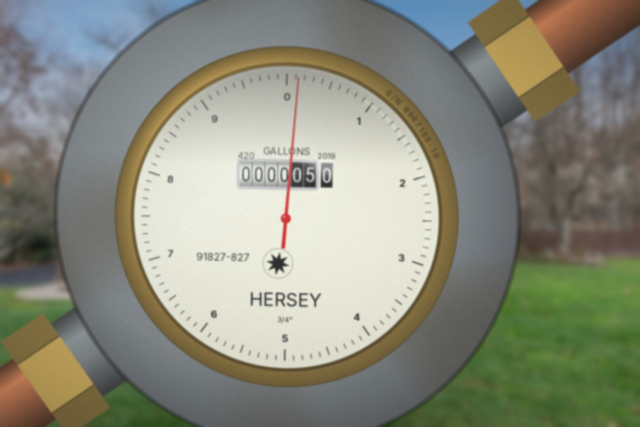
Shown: 50.1 (gal)
